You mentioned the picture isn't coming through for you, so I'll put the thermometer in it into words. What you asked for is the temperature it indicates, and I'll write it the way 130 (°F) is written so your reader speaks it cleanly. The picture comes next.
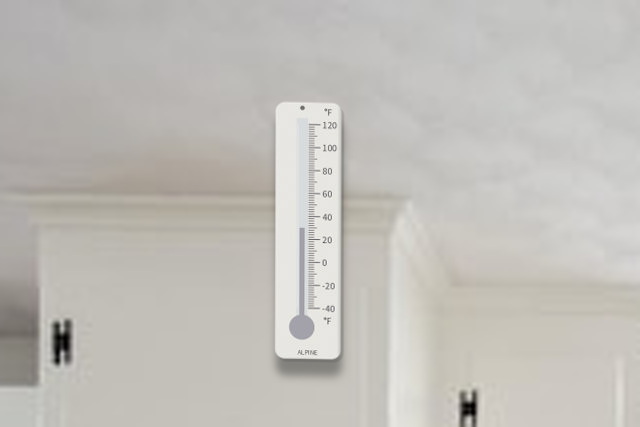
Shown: 30 (°F)
